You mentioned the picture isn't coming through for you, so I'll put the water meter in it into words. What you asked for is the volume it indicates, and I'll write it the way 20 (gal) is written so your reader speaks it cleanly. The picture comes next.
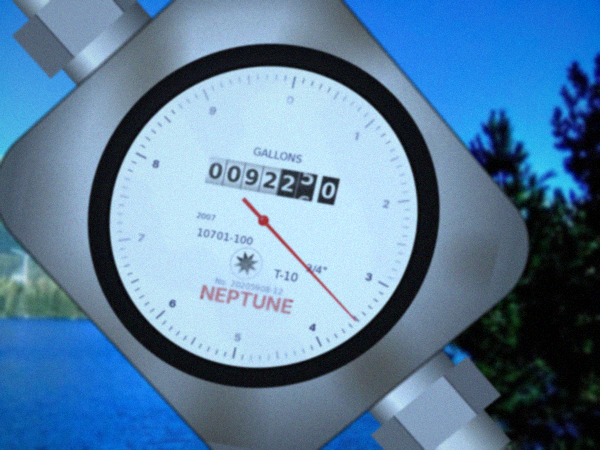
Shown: 92253.5 (gal)
